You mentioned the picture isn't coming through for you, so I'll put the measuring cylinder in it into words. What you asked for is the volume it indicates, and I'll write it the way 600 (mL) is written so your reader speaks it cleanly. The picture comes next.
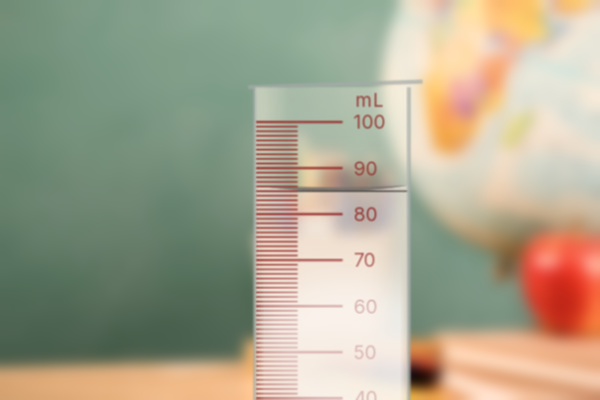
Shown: 85 (mL)
